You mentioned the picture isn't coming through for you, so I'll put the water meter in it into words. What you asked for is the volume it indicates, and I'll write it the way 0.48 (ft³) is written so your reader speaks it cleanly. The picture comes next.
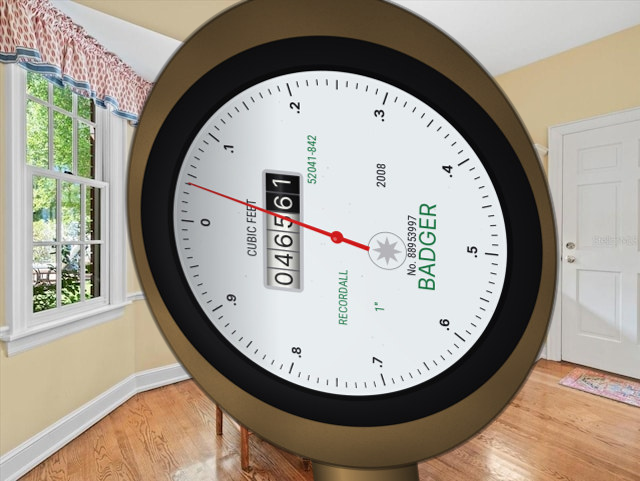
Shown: 46561.04 (ft³)
